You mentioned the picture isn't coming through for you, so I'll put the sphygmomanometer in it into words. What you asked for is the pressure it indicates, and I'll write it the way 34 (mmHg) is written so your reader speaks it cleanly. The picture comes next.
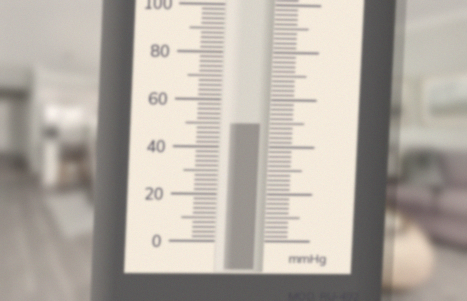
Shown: 50 (mmHg)
